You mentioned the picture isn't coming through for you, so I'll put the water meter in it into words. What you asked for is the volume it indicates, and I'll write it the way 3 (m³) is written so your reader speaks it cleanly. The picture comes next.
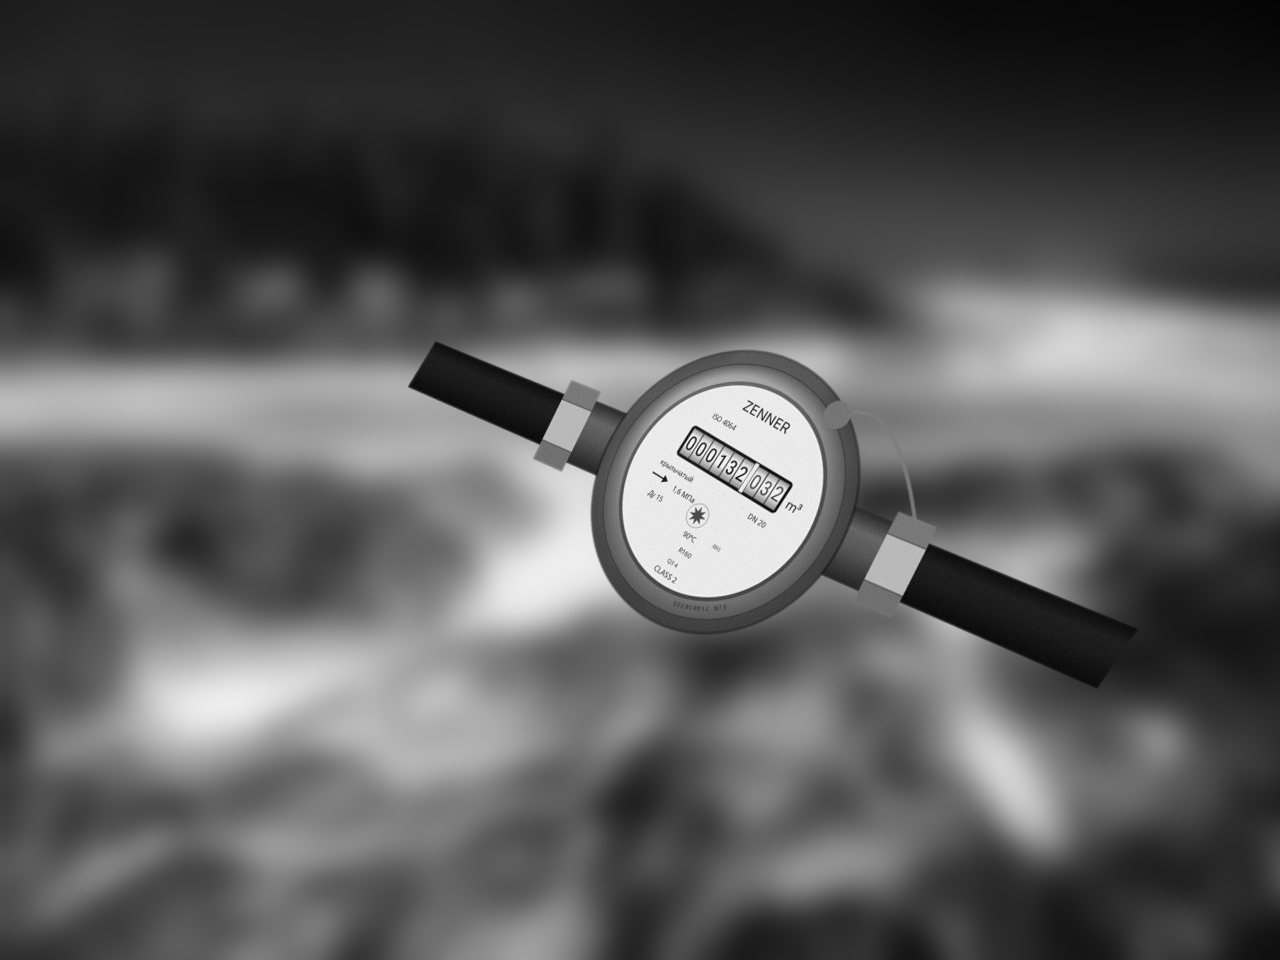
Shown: 132.032 (m³)
